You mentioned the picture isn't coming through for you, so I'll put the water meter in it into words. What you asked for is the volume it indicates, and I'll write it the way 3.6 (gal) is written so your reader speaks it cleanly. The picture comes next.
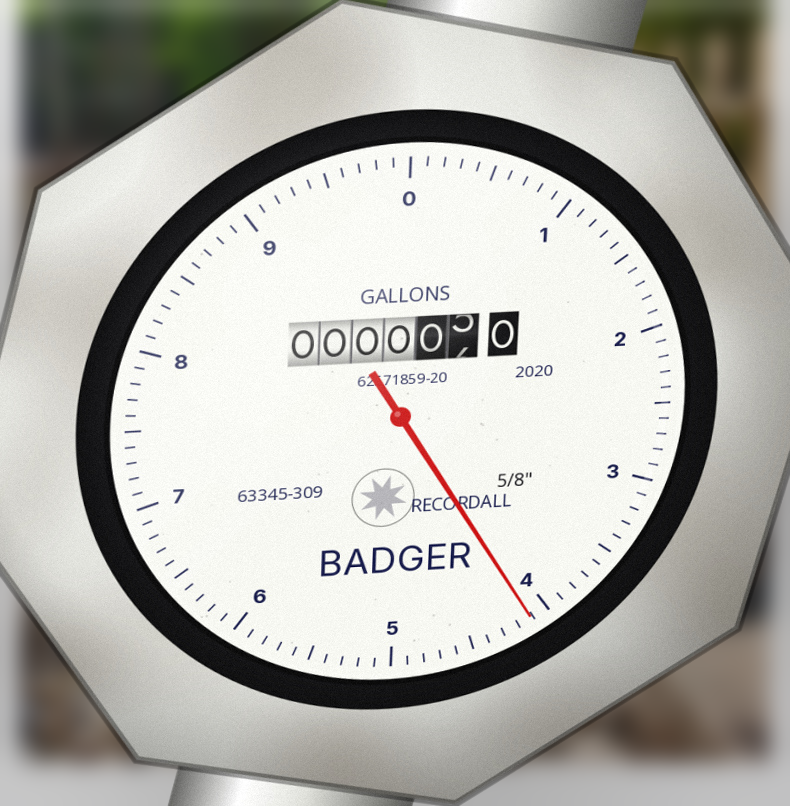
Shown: 54.1 (gal)
